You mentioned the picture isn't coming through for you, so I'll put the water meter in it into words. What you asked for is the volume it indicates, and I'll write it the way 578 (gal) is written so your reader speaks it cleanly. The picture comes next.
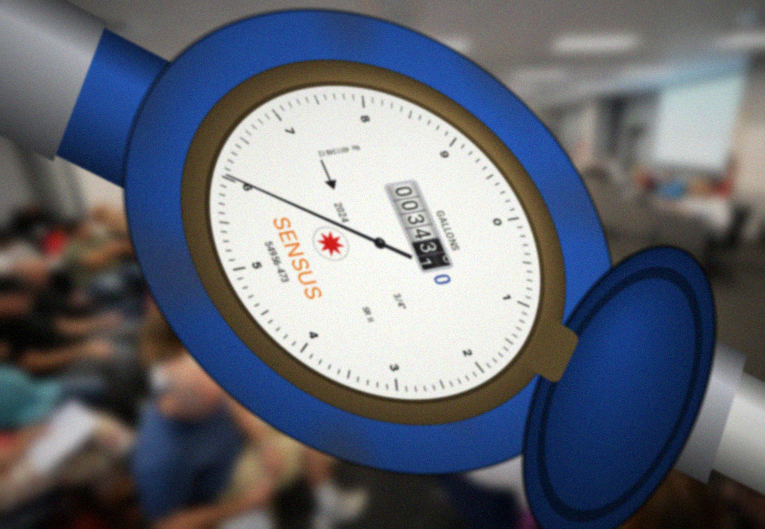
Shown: 34306.0 (gal)
